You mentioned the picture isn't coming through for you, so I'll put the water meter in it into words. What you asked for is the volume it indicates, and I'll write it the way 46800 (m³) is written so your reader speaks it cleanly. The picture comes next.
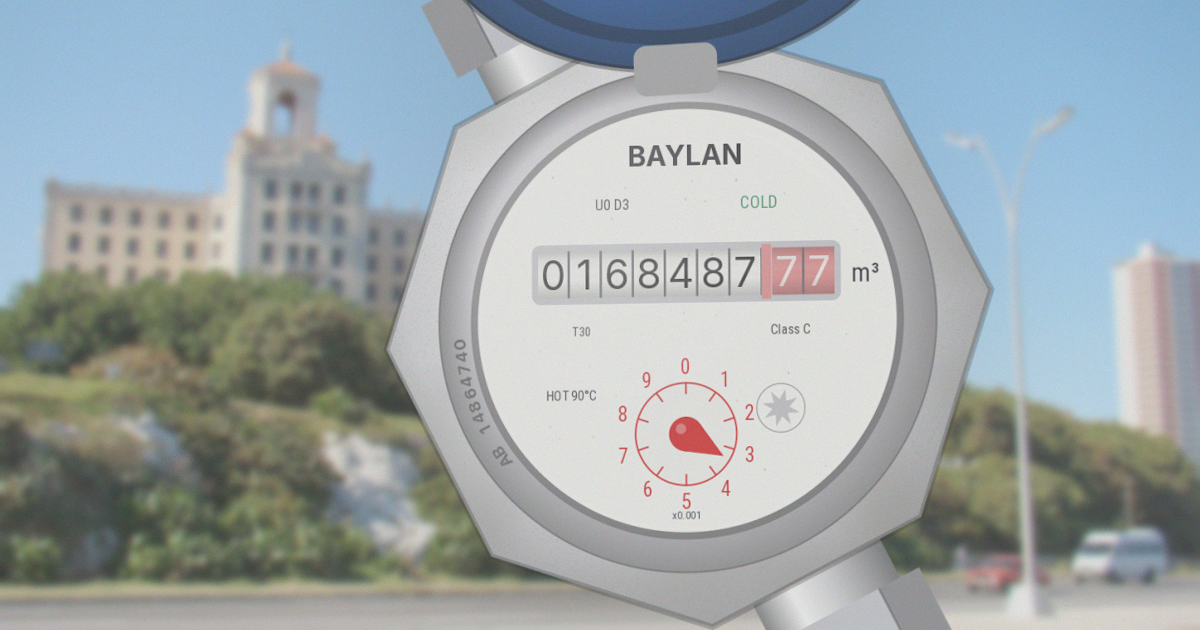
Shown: 168487.773 (m³)
